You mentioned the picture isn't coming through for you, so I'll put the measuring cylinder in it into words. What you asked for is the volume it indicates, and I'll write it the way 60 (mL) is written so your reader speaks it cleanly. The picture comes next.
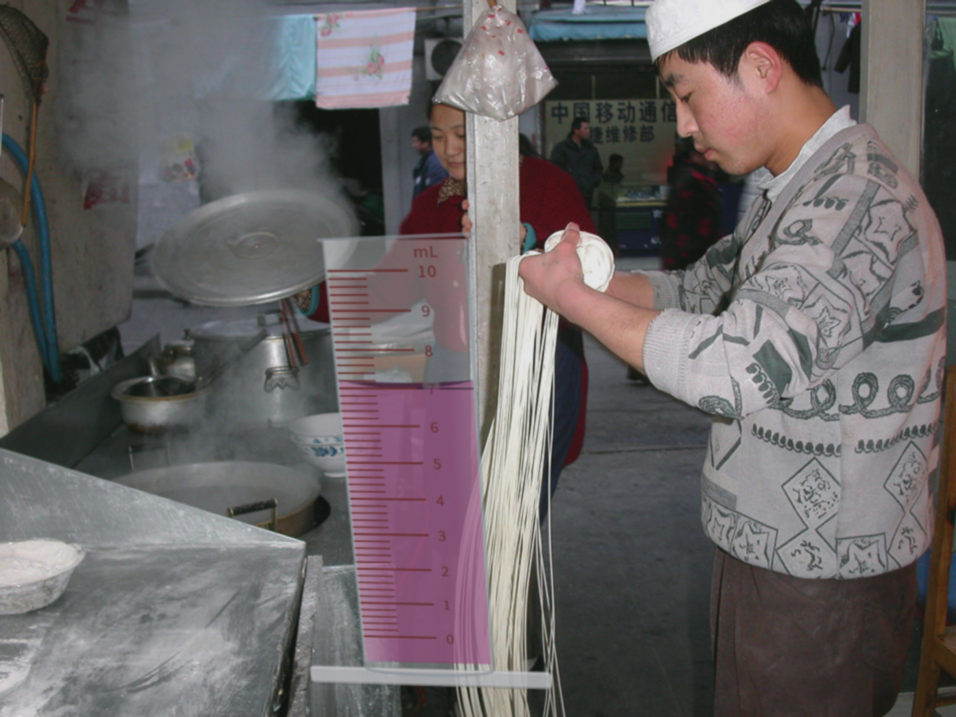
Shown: 7 (mL)
